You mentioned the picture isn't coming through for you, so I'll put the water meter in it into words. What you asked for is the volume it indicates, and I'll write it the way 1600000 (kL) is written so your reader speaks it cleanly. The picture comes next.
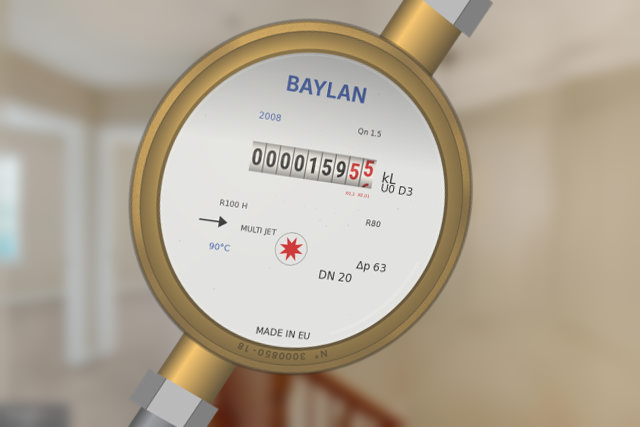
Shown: 159.55 (kL)
